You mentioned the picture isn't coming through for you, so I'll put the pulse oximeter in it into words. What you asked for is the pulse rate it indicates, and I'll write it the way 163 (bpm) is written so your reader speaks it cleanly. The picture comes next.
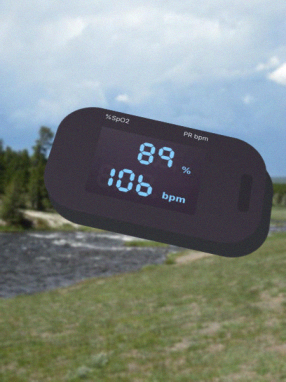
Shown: 106 (bpm)
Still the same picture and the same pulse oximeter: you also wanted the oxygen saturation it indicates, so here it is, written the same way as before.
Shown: 89 (%)
